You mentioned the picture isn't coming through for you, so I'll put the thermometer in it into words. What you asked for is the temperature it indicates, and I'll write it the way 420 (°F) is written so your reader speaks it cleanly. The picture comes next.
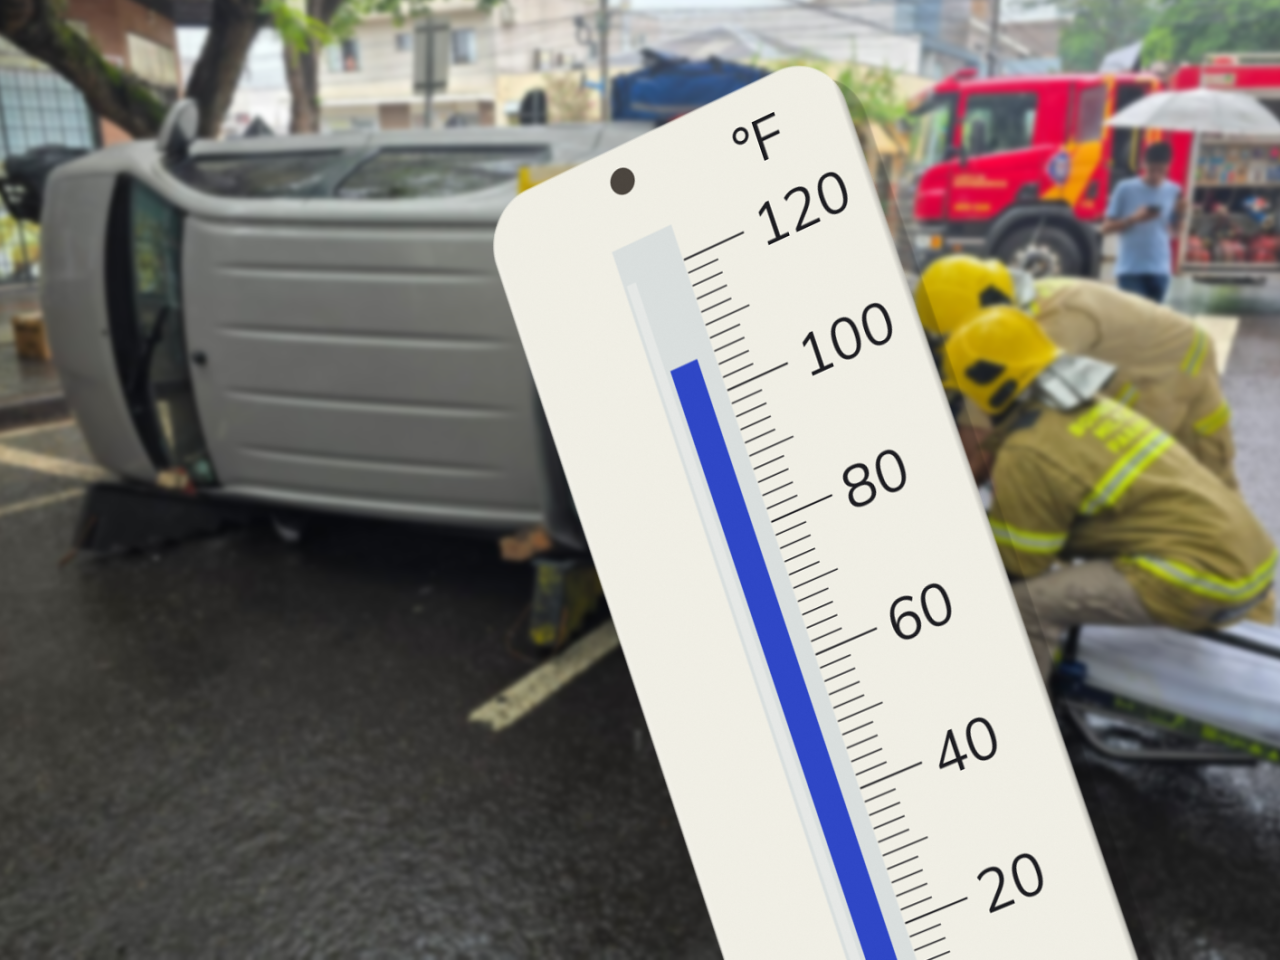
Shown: 106 (°F)
